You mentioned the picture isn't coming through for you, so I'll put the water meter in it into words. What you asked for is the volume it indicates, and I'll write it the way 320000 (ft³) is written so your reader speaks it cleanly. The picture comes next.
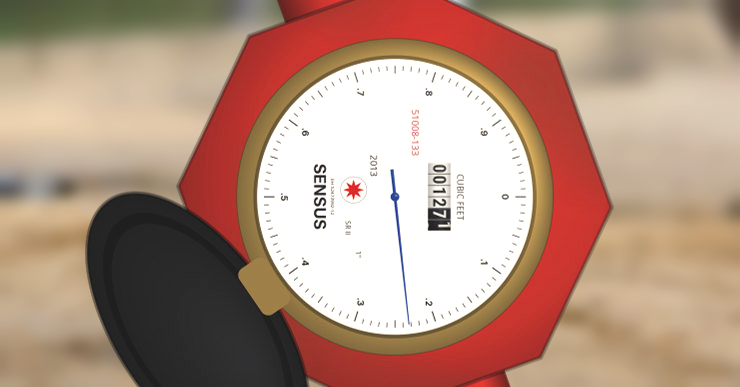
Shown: 1271.23 (ft³)
